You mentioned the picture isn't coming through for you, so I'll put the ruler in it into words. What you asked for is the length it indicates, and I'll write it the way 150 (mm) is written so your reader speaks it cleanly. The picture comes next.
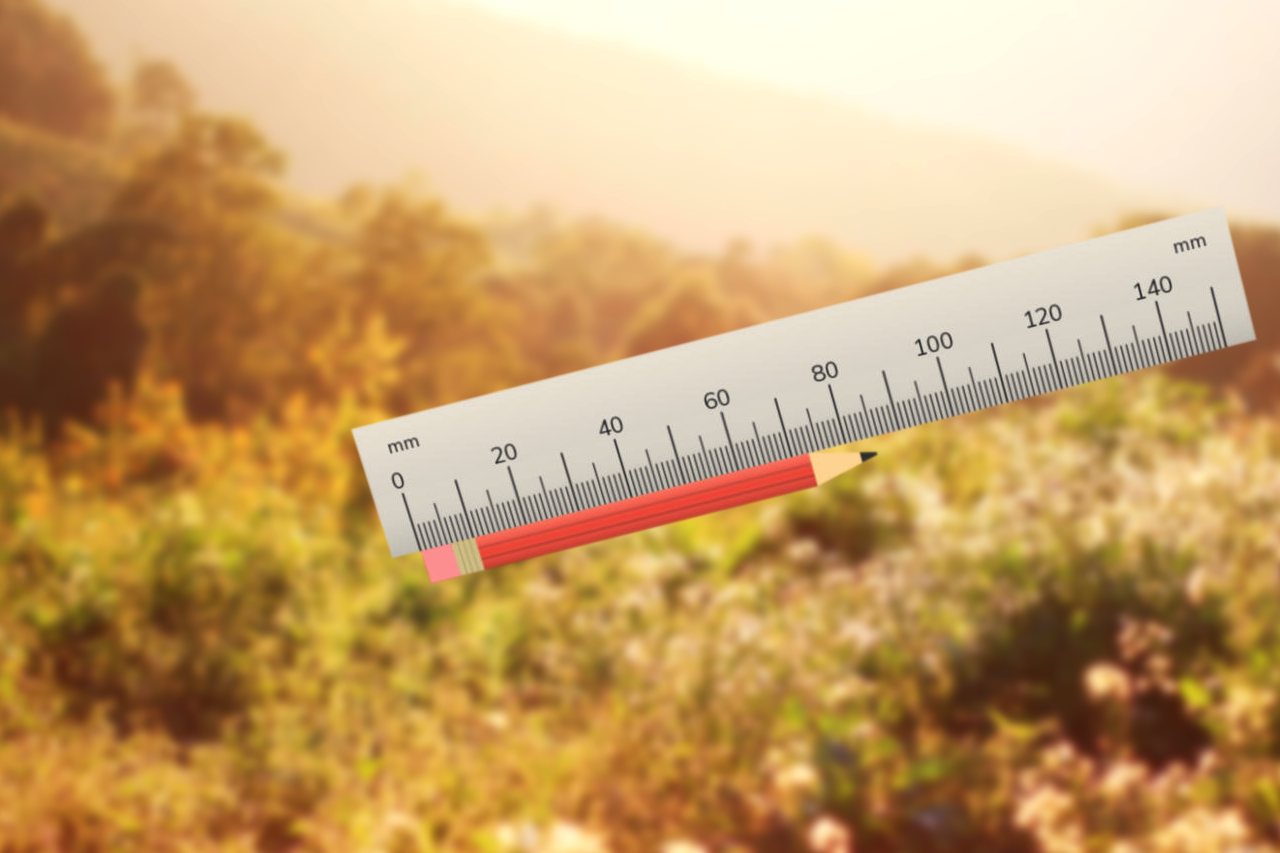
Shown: 85 (mm)
